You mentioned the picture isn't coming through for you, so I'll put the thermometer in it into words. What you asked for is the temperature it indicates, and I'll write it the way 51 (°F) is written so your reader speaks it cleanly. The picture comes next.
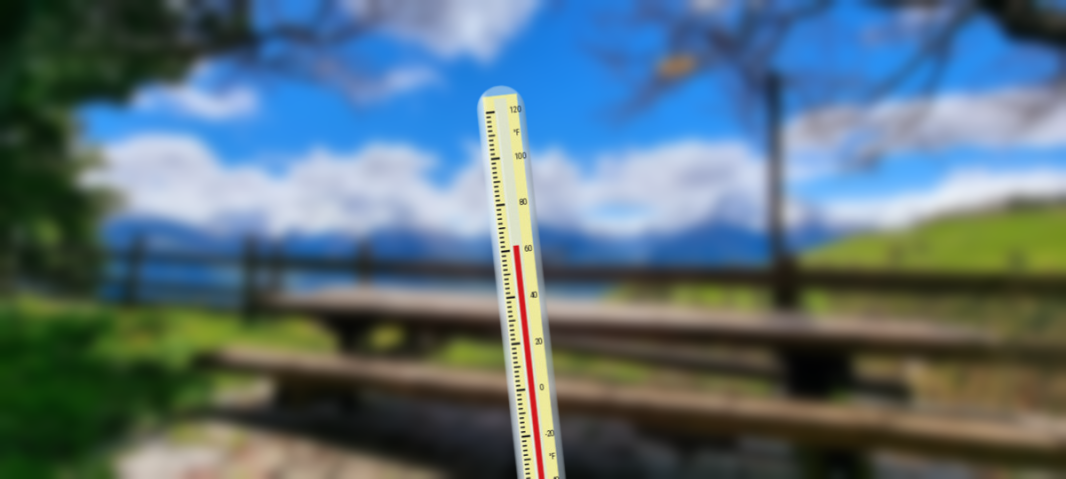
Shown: 62 (°F)
